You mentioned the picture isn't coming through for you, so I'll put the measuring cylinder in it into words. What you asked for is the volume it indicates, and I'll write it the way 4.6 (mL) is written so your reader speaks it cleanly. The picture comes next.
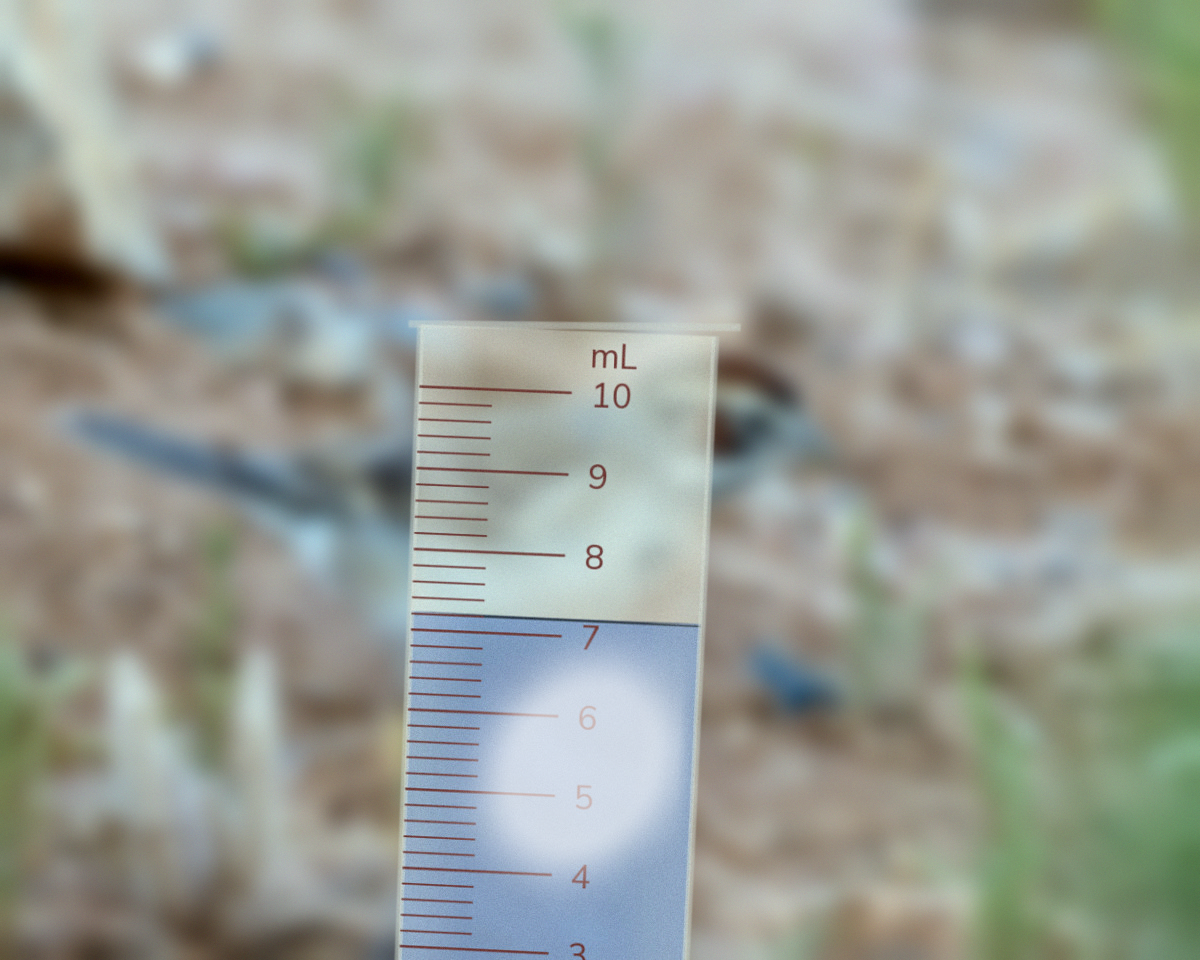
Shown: 7.2 (mL)
